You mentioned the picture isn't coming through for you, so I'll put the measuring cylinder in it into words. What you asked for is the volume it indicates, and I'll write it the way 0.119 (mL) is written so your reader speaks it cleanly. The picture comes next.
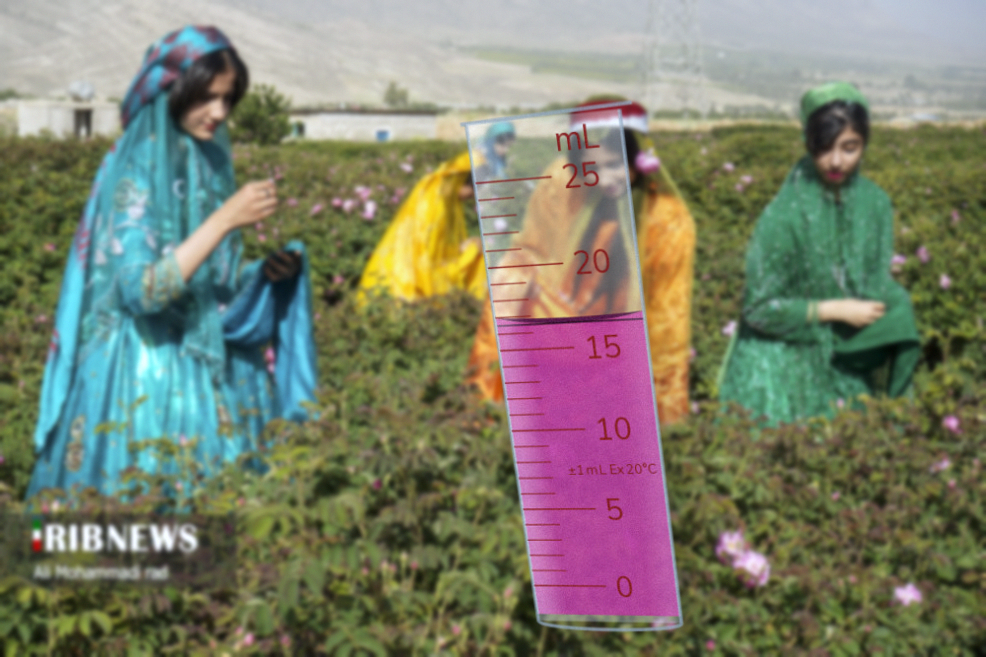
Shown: 16.5 (mL)
